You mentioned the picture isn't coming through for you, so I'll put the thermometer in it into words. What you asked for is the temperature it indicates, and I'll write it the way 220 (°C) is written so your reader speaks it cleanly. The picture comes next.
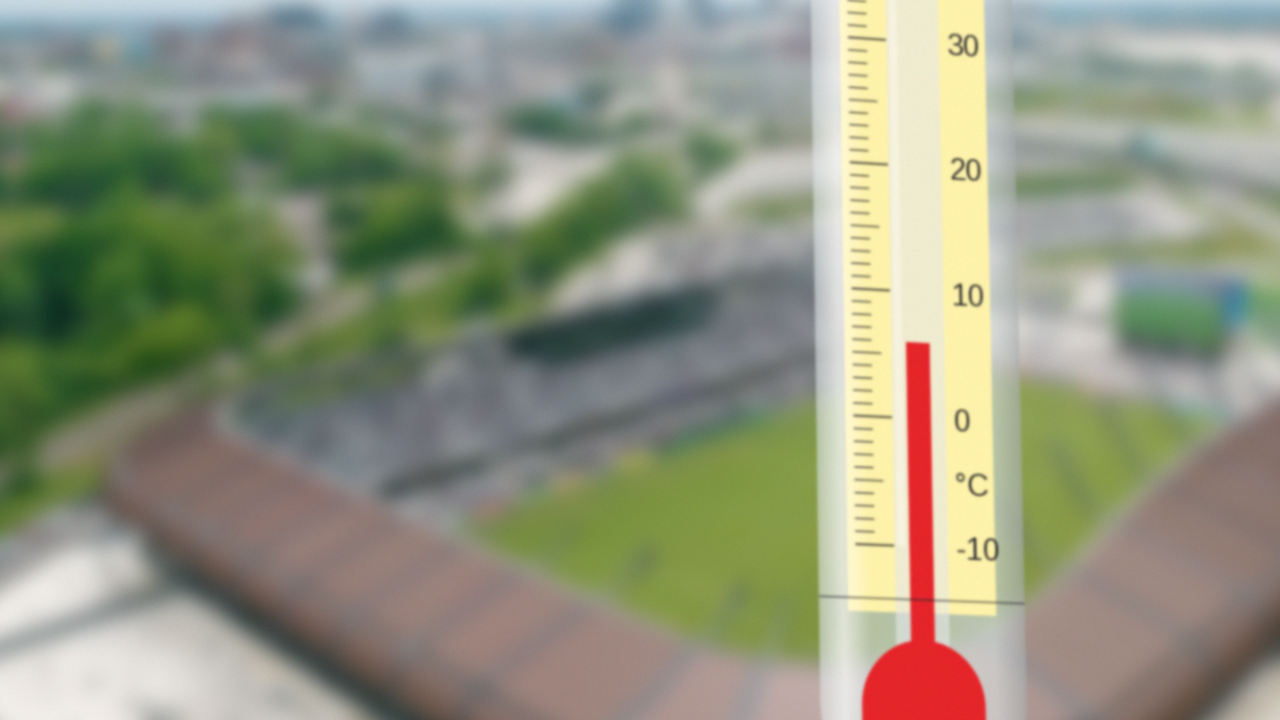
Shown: 6 (°C)
